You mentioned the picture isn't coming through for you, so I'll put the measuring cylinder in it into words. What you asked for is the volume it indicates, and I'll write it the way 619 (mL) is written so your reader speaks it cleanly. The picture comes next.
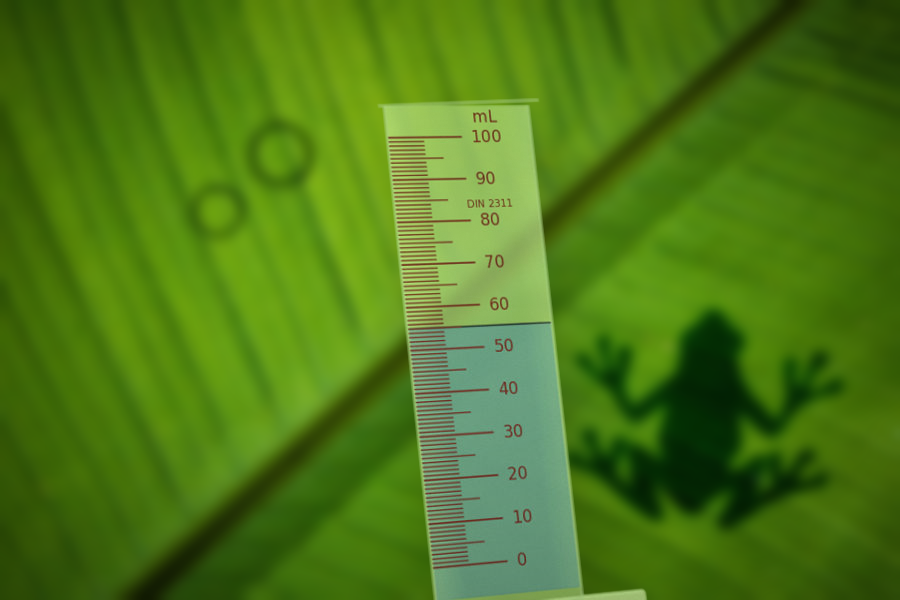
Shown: 55 (mL)
